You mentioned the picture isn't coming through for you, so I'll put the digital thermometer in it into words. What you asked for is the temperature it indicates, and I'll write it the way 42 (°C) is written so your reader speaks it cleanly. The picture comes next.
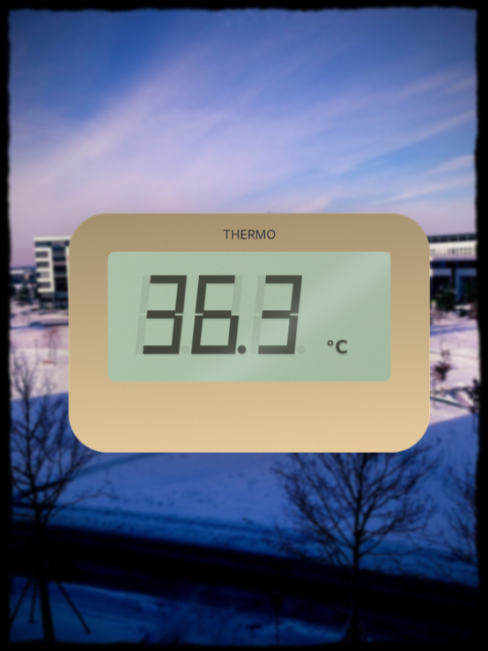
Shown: 36.3 (°C)
